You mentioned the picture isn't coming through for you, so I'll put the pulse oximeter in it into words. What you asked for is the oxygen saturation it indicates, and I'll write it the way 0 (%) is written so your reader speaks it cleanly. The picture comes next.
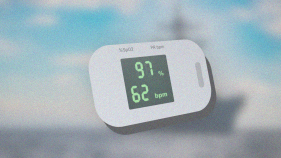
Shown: 97 (%)
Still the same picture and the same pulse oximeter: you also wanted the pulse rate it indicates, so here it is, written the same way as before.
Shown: 62 (bpm)
